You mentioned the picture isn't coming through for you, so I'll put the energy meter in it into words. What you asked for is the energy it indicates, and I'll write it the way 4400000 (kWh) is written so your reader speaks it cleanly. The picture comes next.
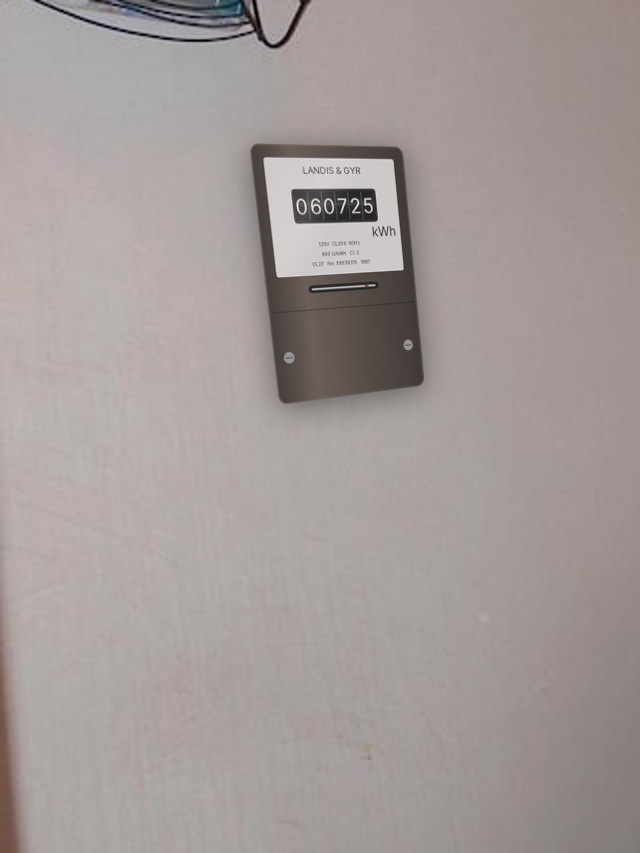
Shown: 60725 (kWh)
